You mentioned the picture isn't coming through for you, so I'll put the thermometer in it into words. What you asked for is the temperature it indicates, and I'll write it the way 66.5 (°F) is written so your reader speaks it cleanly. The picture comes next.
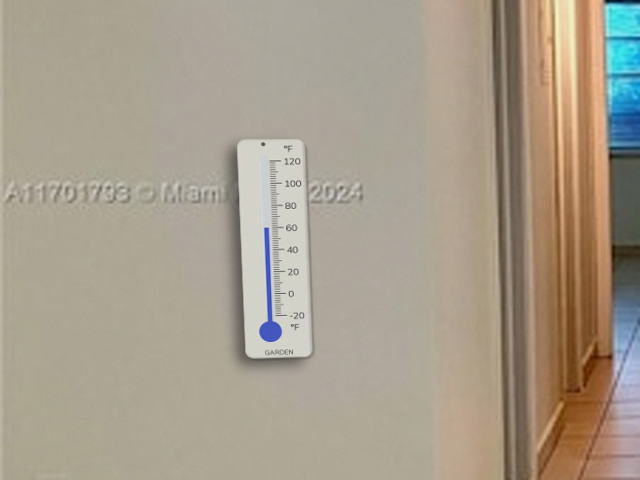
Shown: 60 (°F)
